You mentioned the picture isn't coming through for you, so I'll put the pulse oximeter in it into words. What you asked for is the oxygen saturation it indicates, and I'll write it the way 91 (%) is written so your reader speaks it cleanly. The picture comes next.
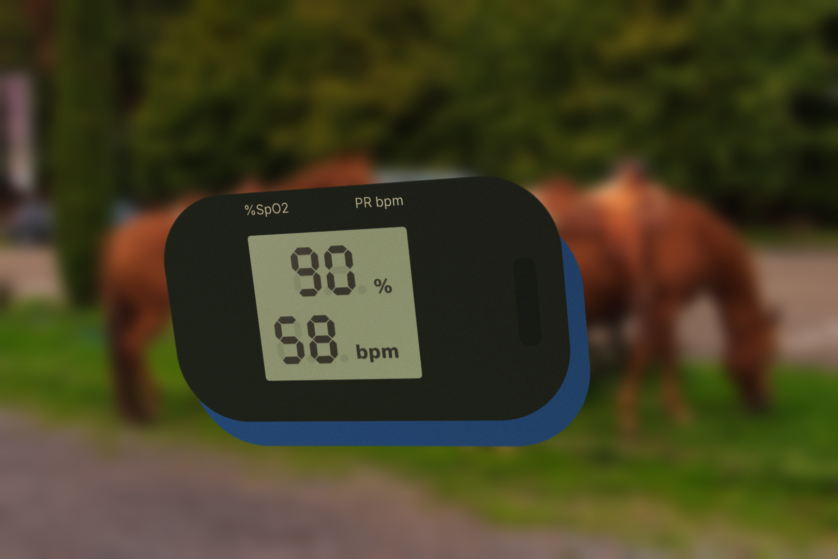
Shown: 90 (%)
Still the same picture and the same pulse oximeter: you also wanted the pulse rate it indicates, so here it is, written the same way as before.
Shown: 58 (bpm)
